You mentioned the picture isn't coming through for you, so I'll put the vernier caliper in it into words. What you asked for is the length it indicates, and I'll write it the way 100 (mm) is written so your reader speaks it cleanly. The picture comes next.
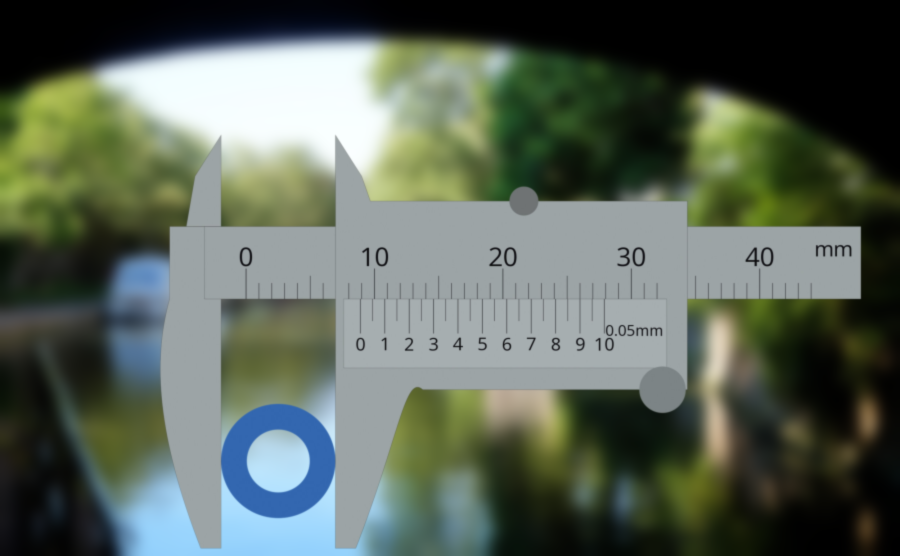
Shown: 8.9 (mm)
